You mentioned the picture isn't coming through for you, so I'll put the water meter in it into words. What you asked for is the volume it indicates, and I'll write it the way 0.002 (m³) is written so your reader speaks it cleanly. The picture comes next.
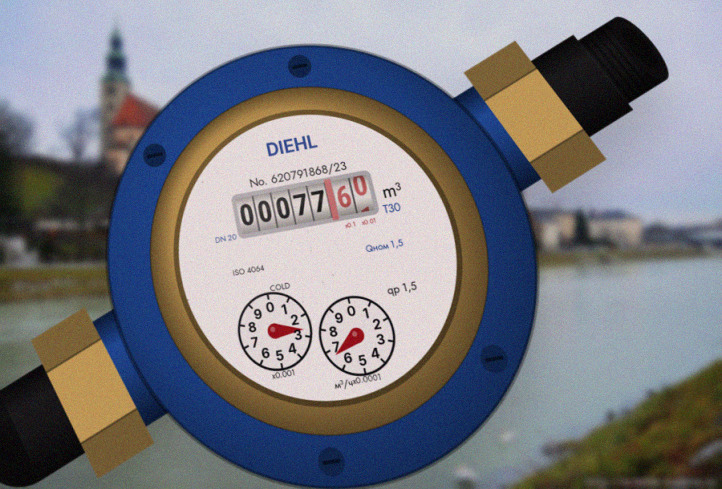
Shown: 77.6026 (m³)
